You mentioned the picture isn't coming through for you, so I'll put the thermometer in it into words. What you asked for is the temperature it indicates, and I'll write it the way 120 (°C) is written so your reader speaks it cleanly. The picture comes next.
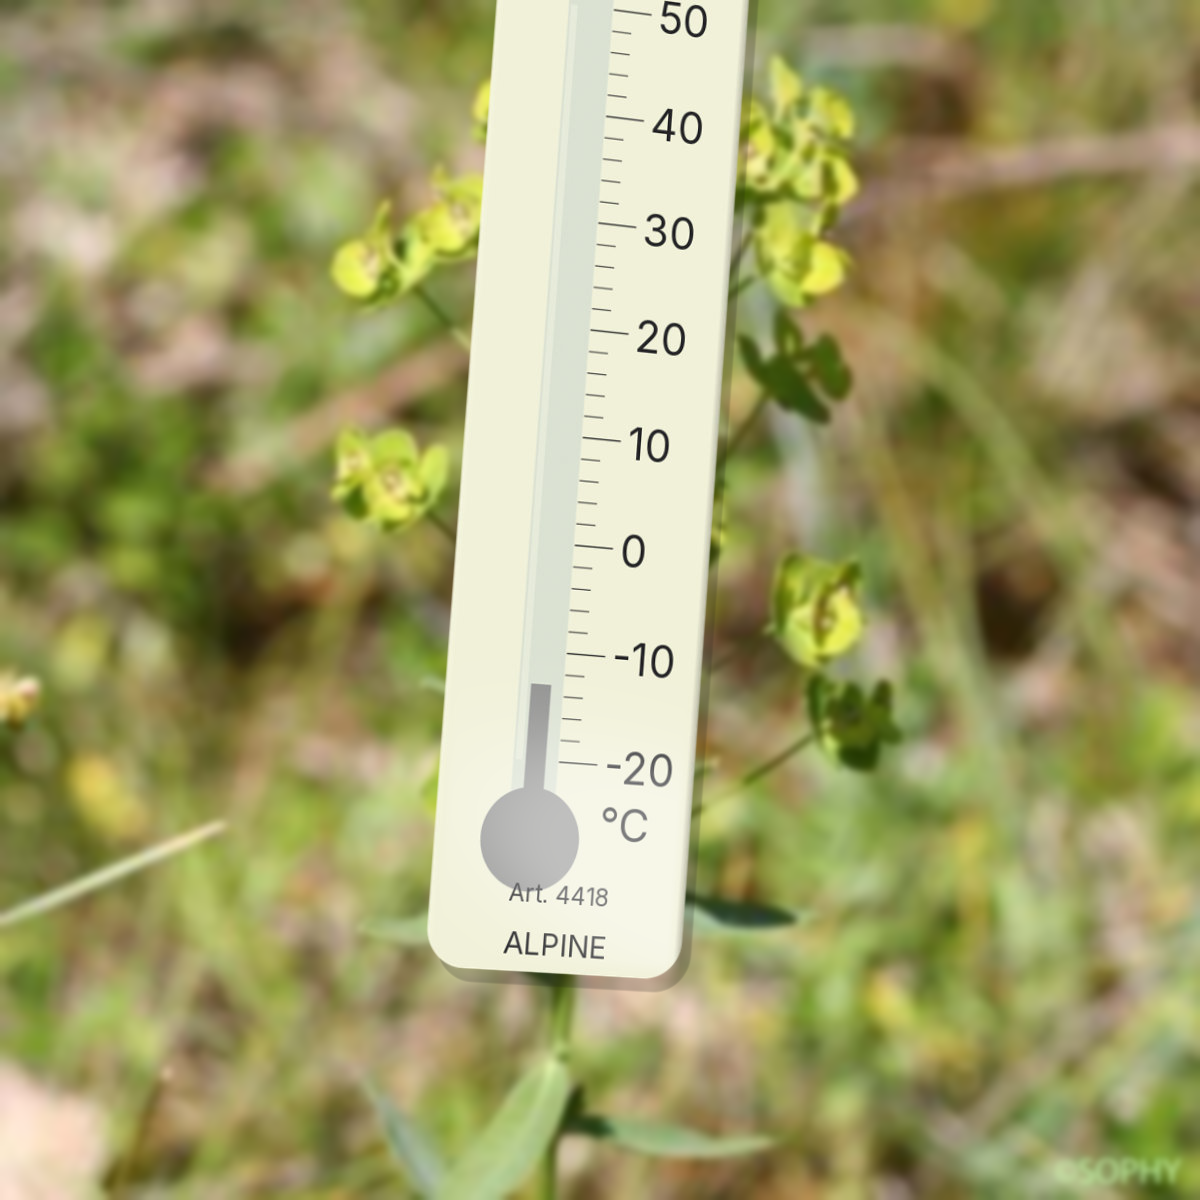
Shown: -13 (°C)
